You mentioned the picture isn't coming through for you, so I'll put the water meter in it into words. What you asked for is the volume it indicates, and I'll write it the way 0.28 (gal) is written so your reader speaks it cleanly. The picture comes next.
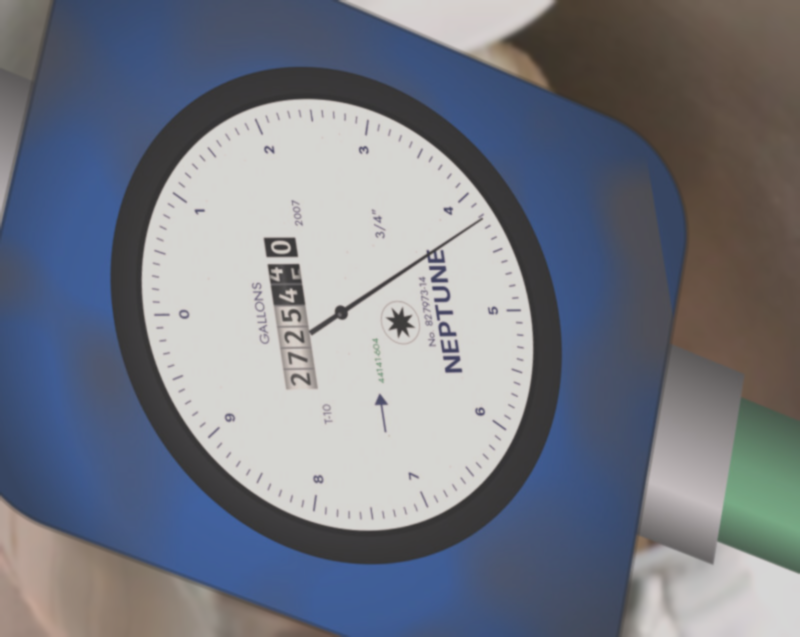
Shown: 2725444.2 (gal)
